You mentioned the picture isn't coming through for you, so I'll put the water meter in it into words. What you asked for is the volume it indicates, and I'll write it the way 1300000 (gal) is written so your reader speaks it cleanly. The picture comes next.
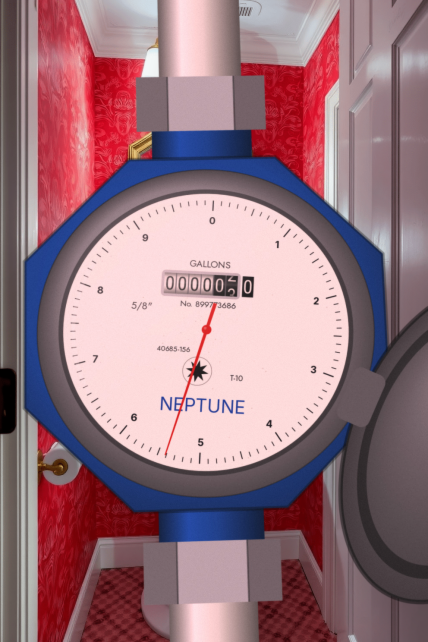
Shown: 25.4 (gal)
